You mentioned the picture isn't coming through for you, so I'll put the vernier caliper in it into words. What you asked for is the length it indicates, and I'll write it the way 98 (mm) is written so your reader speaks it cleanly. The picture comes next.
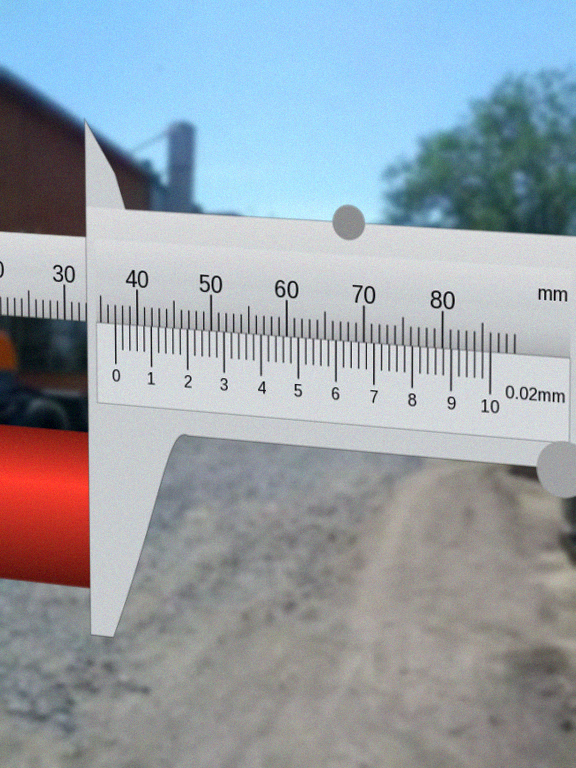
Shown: 37.0 (mm)
